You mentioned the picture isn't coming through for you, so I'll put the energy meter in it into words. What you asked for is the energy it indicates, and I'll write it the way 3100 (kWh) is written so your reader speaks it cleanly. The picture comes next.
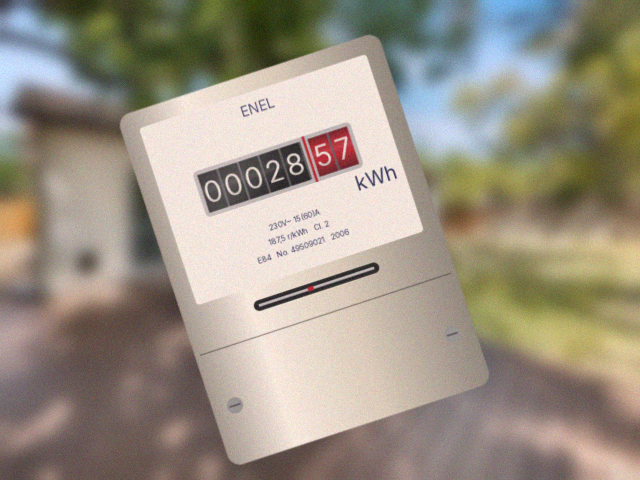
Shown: 28.57 (kWh)
